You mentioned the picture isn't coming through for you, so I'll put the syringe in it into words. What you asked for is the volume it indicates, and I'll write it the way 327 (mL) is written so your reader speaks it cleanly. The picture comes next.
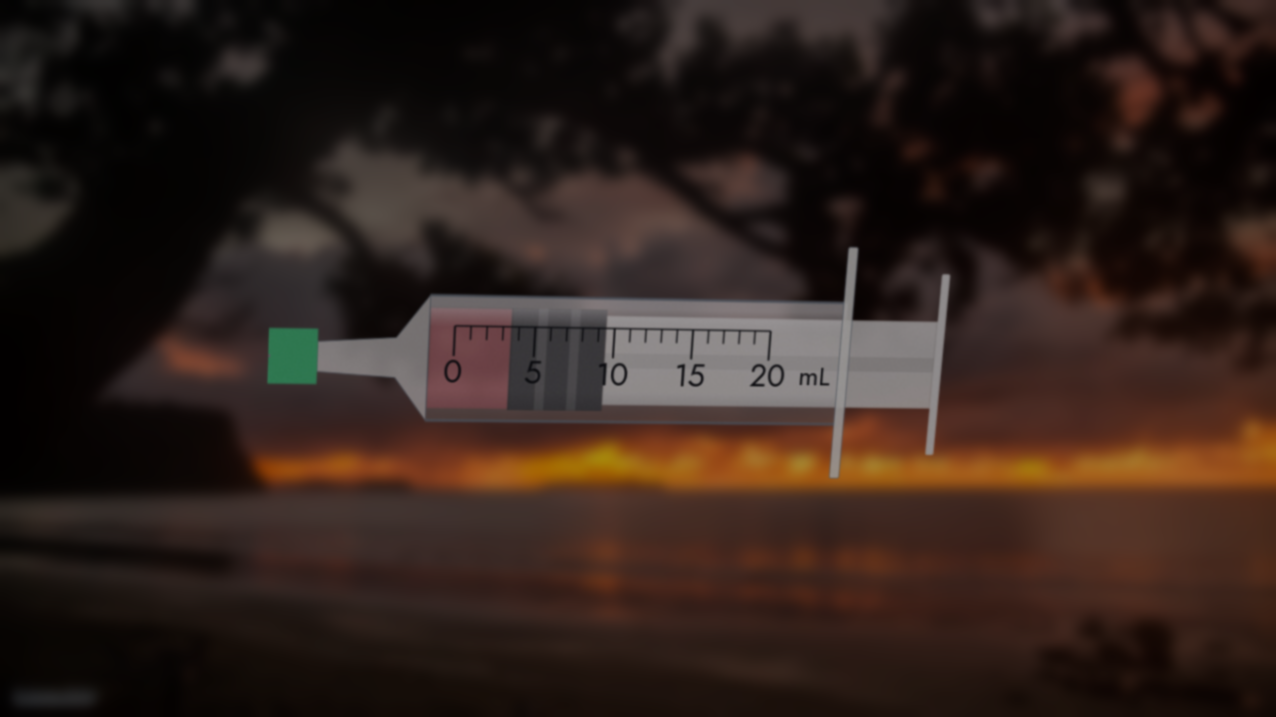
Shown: 3.5 (mL)
